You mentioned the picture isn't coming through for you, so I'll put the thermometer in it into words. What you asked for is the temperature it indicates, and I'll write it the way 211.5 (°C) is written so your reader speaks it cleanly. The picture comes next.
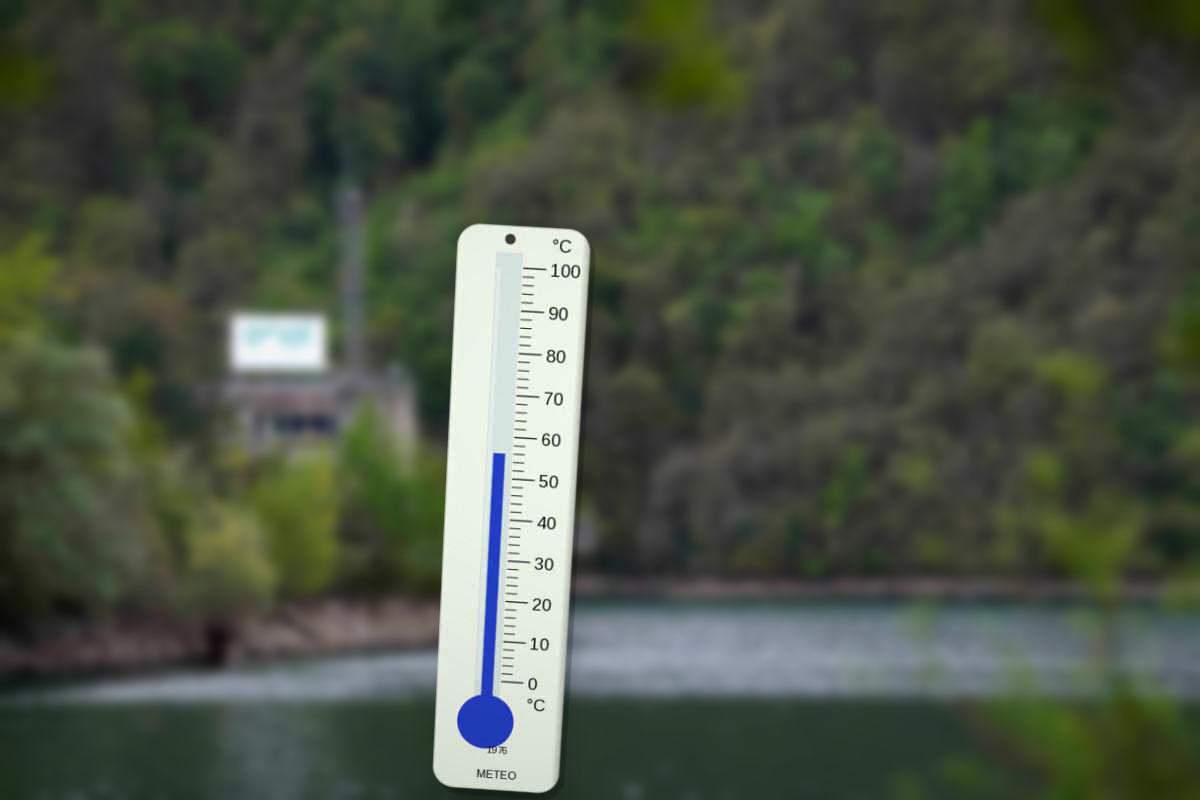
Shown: 56 (°C)
